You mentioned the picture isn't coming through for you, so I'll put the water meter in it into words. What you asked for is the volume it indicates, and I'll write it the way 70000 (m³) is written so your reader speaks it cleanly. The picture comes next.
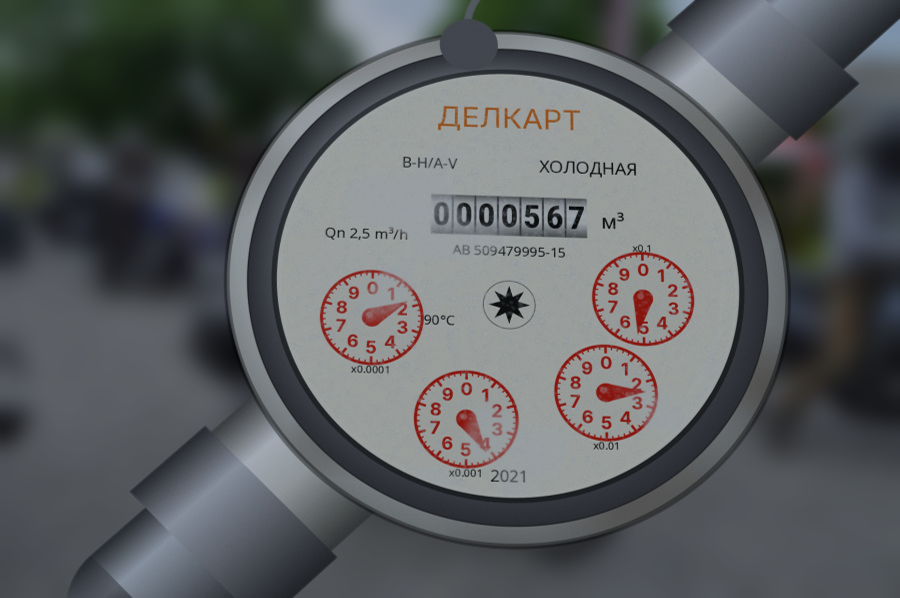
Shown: 567.5241 (m³)
